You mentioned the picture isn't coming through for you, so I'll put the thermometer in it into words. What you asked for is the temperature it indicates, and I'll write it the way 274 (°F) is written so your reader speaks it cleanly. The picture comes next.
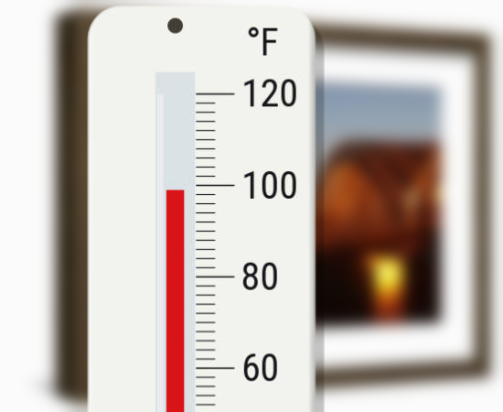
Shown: 99 (°F)
